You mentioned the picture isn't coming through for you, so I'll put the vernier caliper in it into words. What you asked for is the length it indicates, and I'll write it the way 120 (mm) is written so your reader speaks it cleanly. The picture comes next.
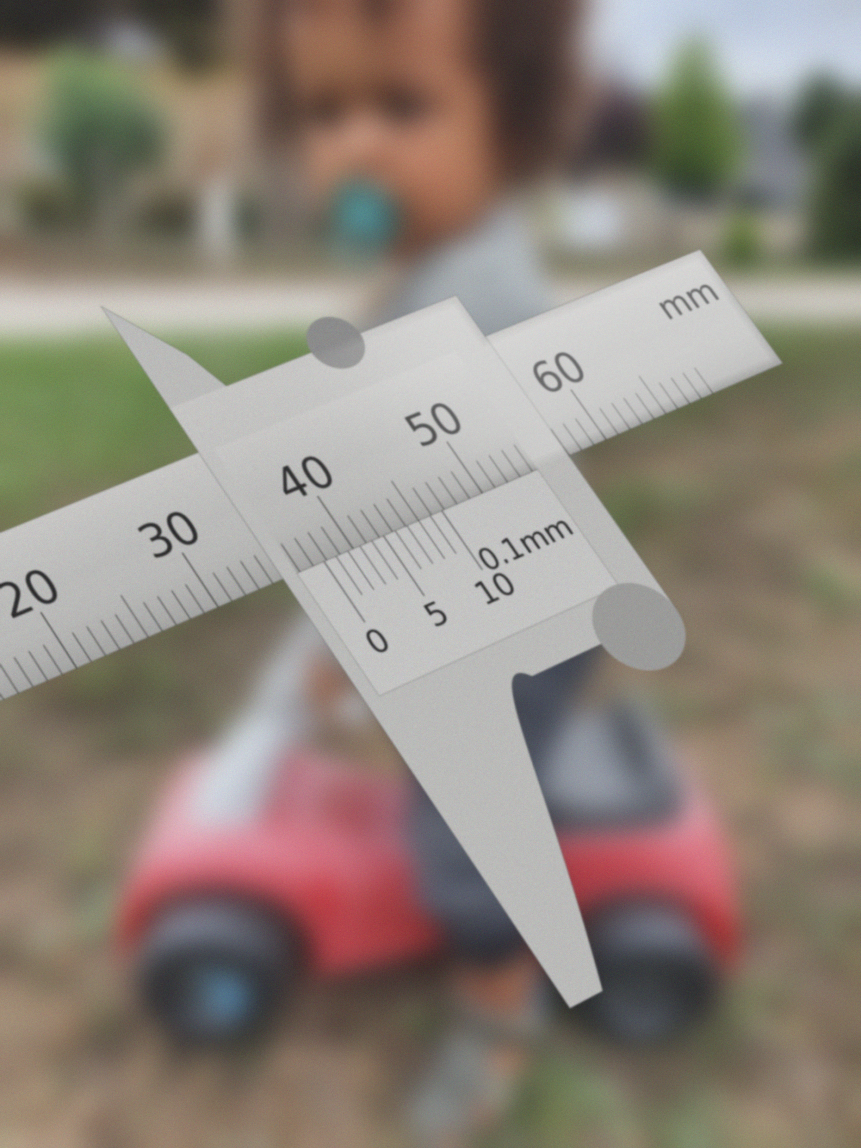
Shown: 37.8 (mm)
